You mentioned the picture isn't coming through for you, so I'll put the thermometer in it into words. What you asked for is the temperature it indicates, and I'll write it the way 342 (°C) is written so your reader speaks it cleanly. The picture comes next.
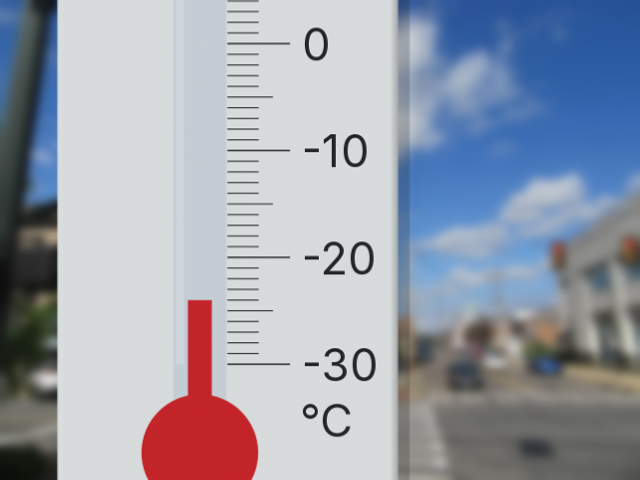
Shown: -24 (°C)
